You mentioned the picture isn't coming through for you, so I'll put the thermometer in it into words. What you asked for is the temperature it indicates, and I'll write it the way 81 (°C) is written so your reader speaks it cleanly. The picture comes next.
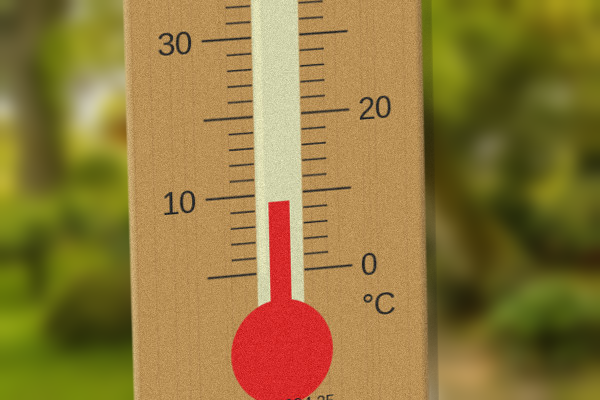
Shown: 9 (°C)
